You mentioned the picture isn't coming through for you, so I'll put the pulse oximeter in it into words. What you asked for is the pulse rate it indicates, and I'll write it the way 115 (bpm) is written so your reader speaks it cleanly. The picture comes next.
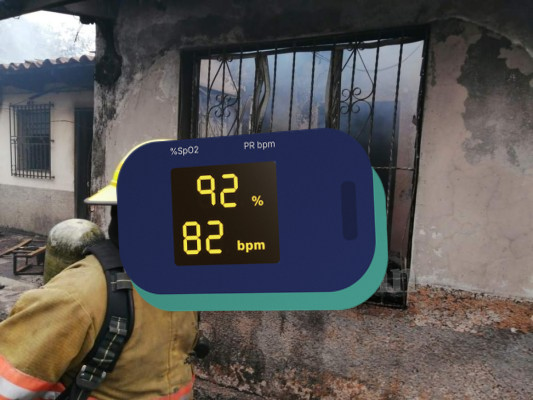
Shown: 82 (bpm)
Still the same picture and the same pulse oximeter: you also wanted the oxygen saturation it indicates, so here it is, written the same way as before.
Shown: 92 (%)
